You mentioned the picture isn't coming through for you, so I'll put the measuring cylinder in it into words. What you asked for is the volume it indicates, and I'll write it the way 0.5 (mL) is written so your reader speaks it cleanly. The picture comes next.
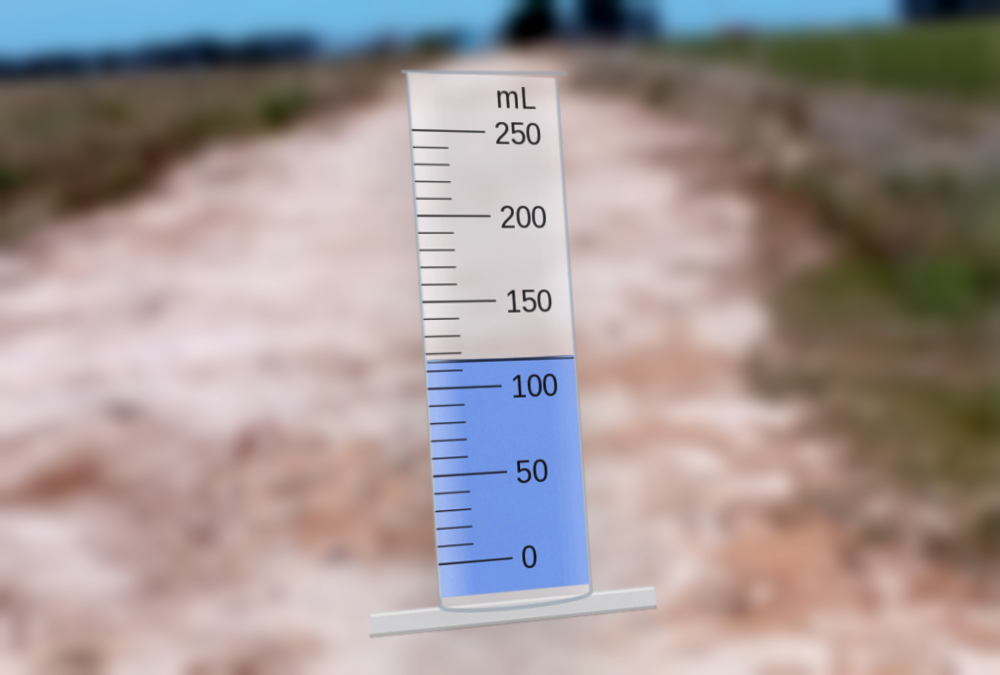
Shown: 115 (mL)
